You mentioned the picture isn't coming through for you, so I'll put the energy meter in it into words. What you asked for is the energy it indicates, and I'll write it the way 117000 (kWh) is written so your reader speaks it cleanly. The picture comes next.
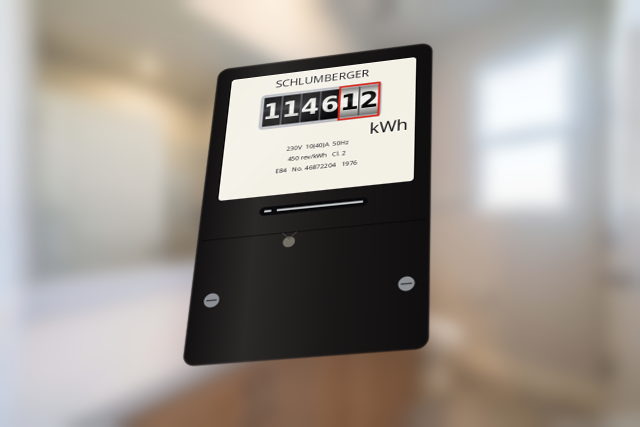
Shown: 1146.12 (kWh)
